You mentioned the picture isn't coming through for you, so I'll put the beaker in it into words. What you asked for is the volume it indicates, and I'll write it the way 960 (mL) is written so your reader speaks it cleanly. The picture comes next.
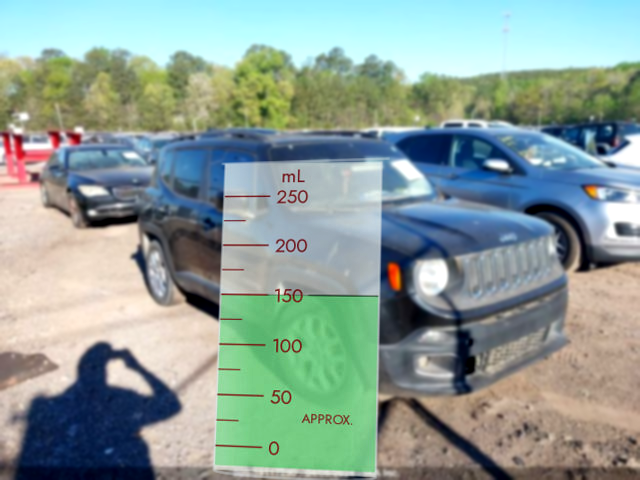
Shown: 150 (mL)
